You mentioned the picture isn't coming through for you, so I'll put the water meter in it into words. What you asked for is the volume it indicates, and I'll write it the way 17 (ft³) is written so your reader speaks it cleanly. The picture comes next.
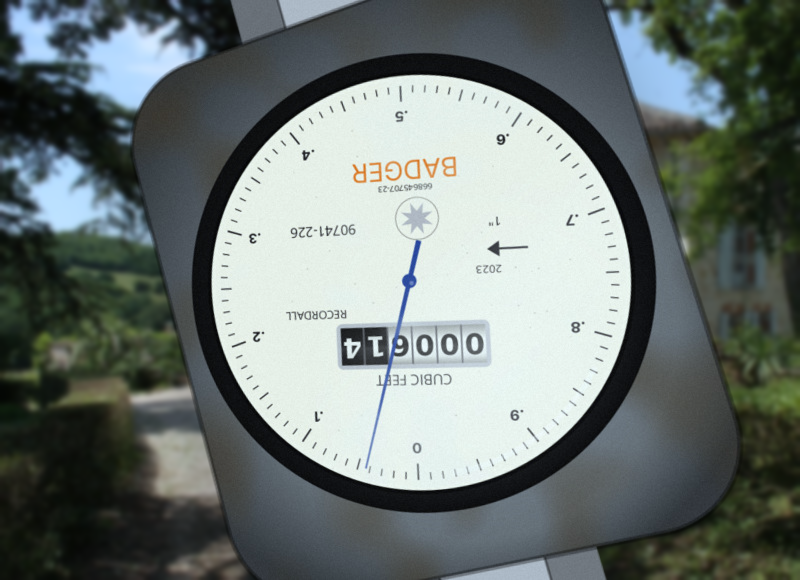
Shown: 614.04 (ft³)
